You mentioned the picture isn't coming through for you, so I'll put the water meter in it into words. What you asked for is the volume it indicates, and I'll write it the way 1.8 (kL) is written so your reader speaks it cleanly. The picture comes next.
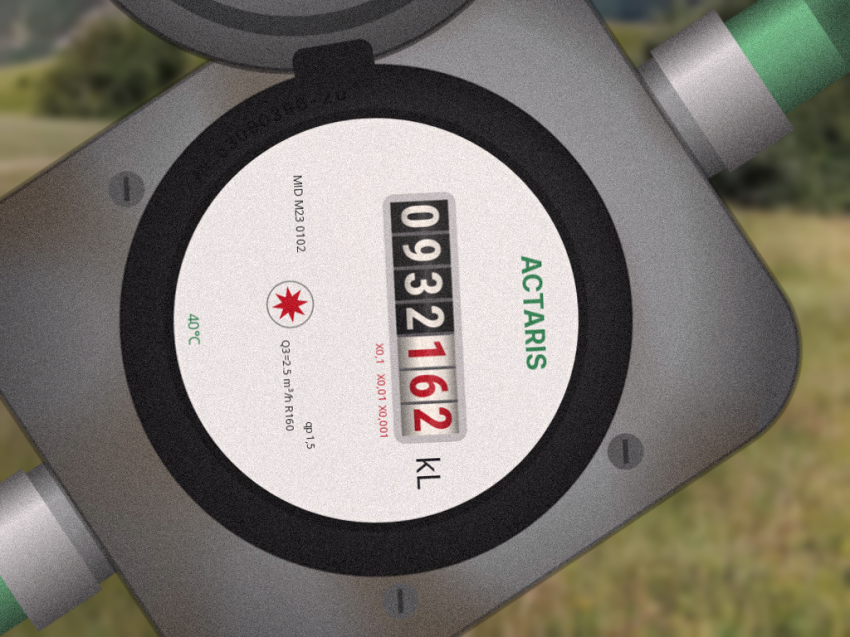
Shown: 932.162 (kL)
